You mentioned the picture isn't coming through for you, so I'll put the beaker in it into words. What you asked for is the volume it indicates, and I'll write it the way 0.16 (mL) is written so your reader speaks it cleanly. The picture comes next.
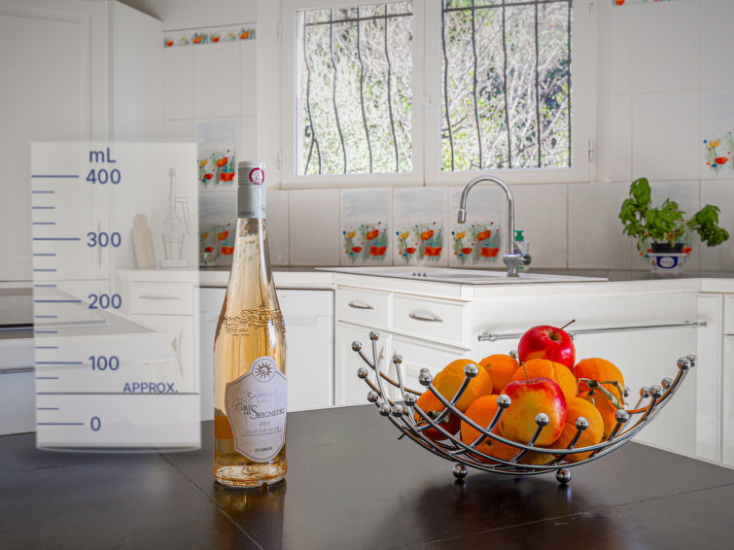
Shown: 50 (mL)
